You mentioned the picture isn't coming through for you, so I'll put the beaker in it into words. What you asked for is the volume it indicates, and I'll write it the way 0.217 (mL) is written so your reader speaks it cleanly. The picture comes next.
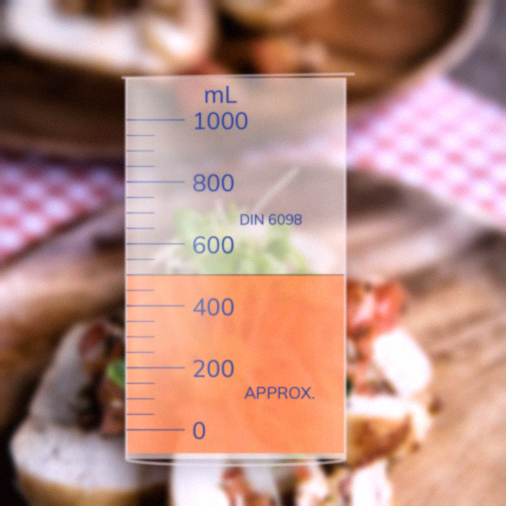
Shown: 500 (mL)
